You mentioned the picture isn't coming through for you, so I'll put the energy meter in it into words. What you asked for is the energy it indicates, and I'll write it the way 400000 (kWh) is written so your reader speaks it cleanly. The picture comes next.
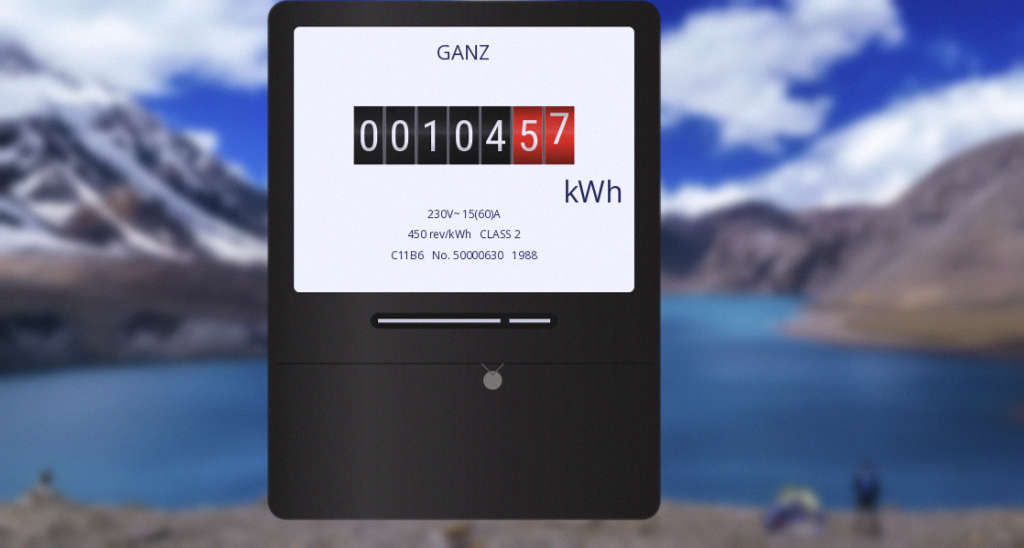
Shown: 104.57 (kWh)
